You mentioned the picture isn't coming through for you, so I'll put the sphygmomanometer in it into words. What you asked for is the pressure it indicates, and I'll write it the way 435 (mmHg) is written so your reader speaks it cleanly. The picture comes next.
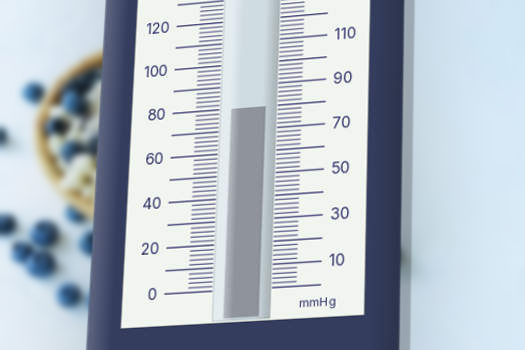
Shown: 80 (mmHg)
